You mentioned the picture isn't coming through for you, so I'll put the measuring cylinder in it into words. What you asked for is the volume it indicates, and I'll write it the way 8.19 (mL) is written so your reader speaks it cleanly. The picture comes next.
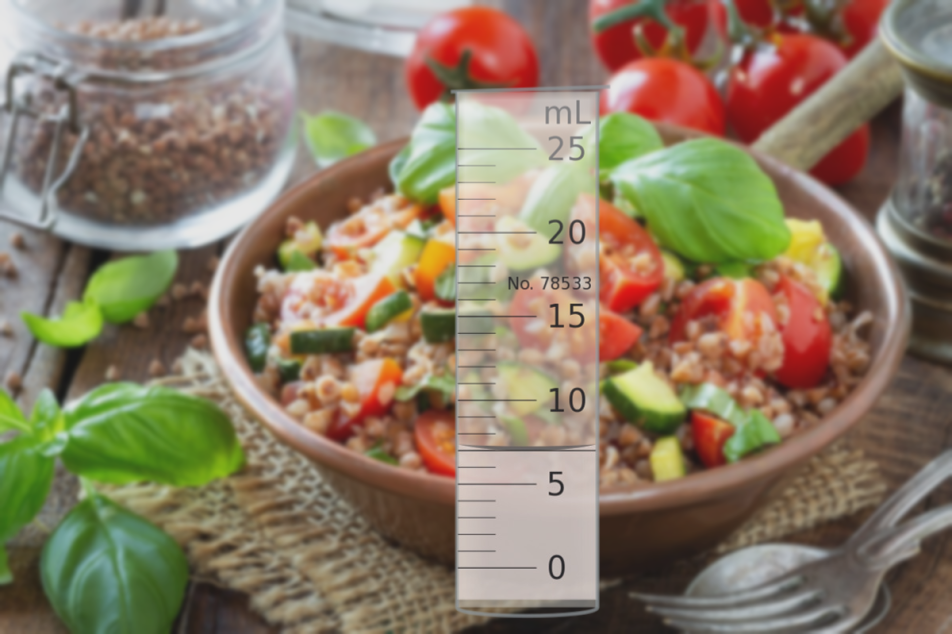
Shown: 7 (mL)
